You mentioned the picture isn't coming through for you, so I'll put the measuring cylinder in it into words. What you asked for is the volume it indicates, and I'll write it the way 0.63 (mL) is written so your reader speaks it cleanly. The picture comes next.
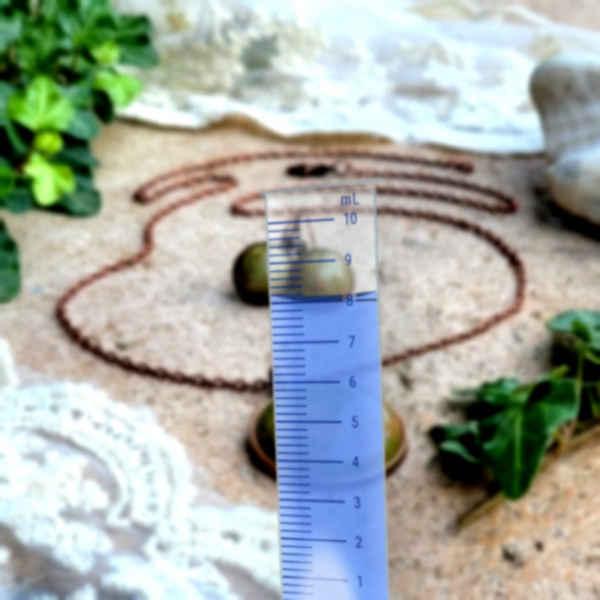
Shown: 8 (mL)
